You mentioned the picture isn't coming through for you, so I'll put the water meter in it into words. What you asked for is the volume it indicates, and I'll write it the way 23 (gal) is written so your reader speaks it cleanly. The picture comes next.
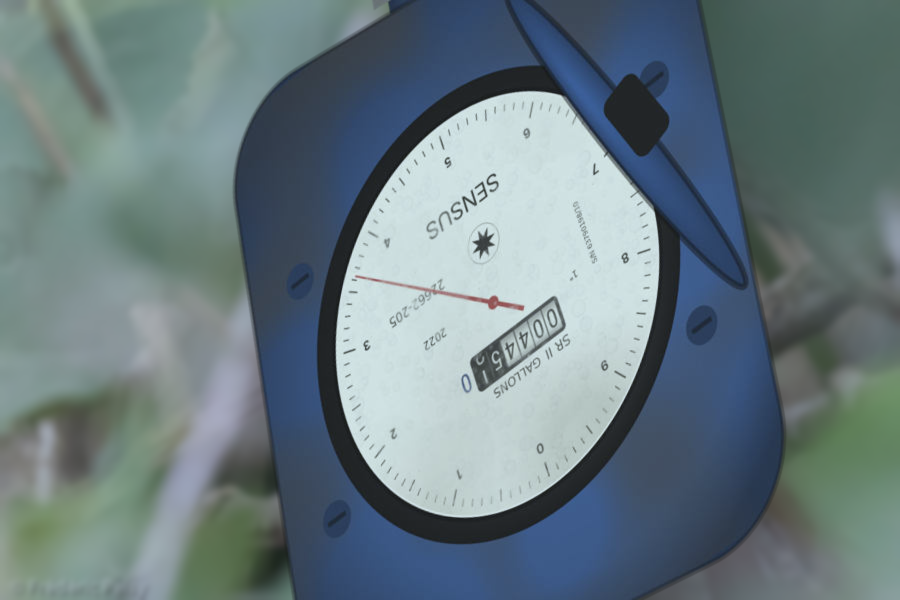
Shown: 44513.6 (gal)
